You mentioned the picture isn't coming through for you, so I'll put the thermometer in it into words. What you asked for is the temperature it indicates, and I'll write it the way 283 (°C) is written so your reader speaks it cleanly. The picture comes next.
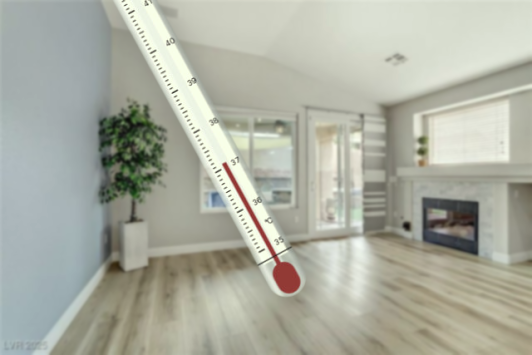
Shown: 37.1 (°C)
